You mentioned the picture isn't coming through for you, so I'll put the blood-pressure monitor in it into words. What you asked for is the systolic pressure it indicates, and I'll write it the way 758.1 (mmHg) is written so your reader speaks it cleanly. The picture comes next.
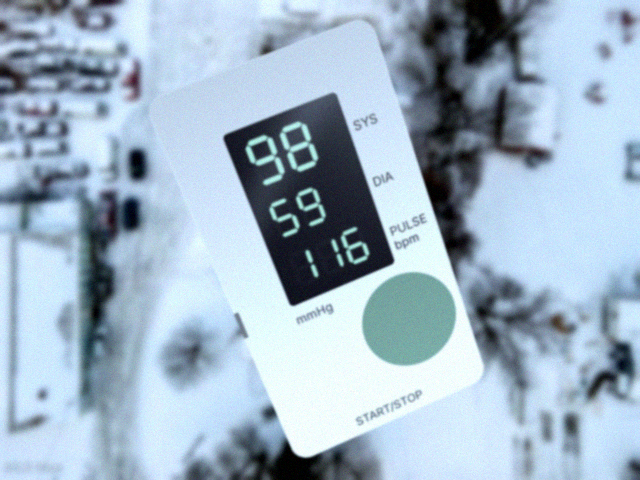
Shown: 98 (mmHg)
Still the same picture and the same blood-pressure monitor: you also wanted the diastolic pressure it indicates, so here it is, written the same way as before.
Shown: 59 (mmHg)
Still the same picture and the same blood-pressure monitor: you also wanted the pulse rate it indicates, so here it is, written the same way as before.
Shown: 116 (bpm)
